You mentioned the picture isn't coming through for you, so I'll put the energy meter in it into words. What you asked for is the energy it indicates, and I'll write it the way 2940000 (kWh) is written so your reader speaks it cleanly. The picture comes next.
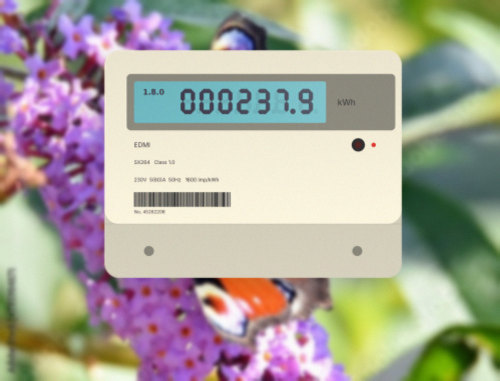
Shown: 237.9 (kWh)
